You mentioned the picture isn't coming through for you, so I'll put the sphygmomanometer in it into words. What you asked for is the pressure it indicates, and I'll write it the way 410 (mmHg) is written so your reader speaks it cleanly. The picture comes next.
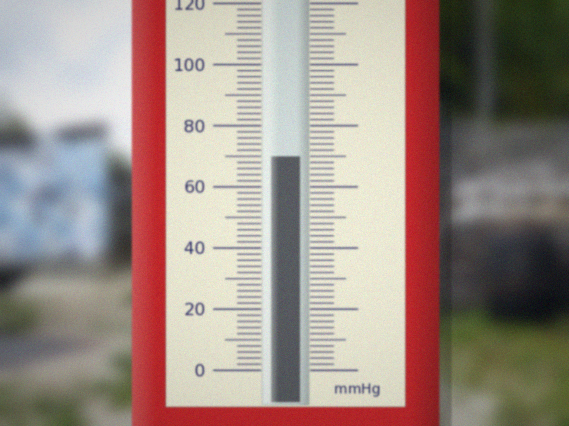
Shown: 70 (mmHg)
